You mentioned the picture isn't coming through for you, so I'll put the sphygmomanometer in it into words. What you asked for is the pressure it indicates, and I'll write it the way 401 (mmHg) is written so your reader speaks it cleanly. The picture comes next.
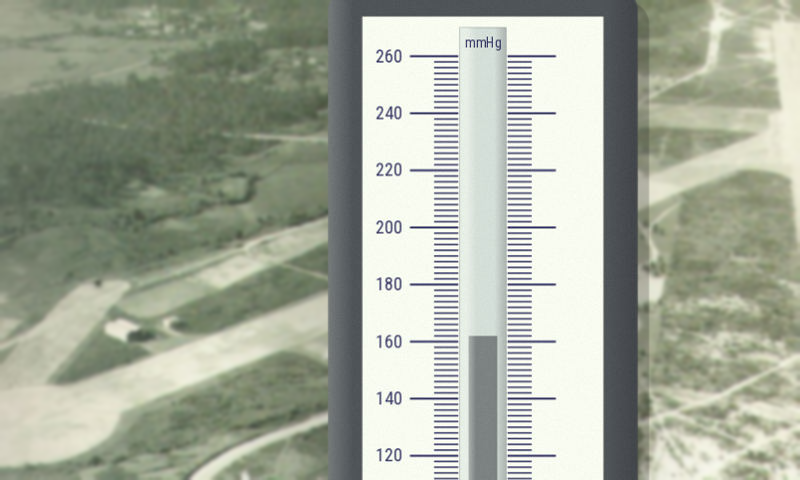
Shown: 162 (mmHg)
